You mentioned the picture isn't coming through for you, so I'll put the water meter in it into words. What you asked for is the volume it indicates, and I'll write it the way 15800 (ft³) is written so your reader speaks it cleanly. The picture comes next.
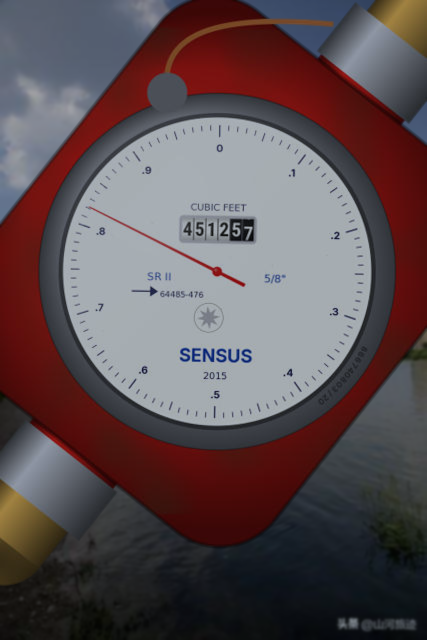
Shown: 451256.82 (ft³)
